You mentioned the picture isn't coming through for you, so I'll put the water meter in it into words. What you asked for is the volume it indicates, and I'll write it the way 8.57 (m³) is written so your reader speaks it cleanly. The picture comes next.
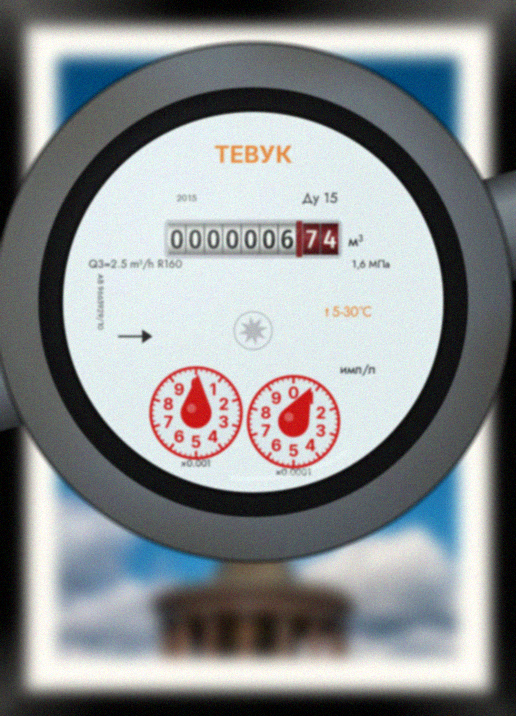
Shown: 6.7400 (m³)
